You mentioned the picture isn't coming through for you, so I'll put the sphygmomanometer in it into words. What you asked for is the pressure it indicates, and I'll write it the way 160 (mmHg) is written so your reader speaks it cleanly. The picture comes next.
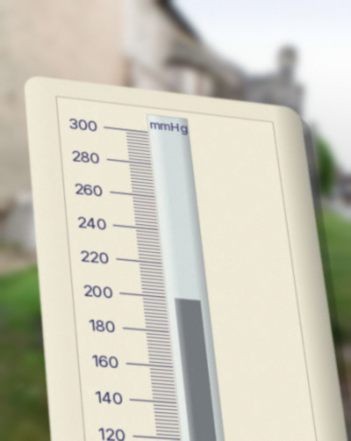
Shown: 200 (mmHg)
